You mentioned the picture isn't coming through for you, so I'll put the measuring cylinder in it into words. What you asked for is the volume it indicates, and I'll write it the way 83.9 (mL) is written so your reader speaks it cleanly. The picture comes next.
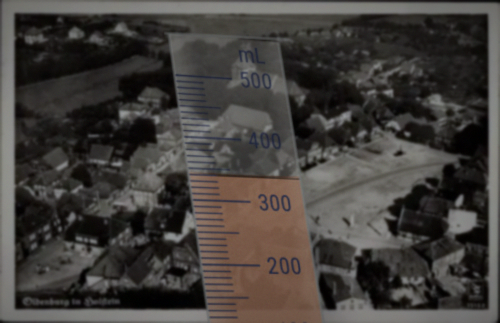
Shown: 340 (mL)
